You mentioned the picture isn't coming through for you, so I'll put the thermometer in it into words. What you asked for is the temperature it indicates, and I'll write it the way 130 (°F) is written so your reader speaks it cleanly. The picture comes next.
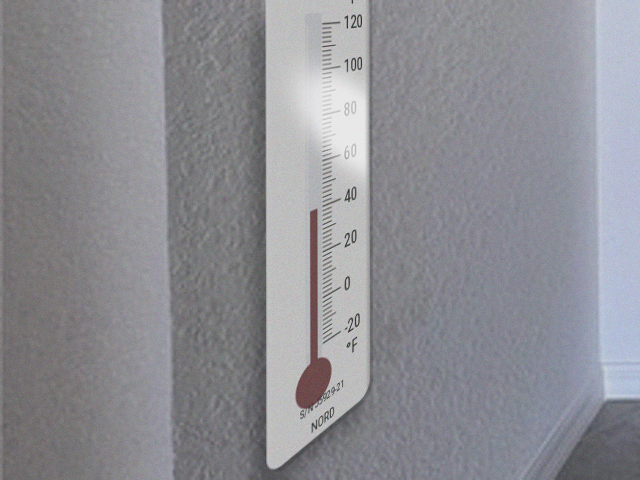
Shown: 40 (°F)
